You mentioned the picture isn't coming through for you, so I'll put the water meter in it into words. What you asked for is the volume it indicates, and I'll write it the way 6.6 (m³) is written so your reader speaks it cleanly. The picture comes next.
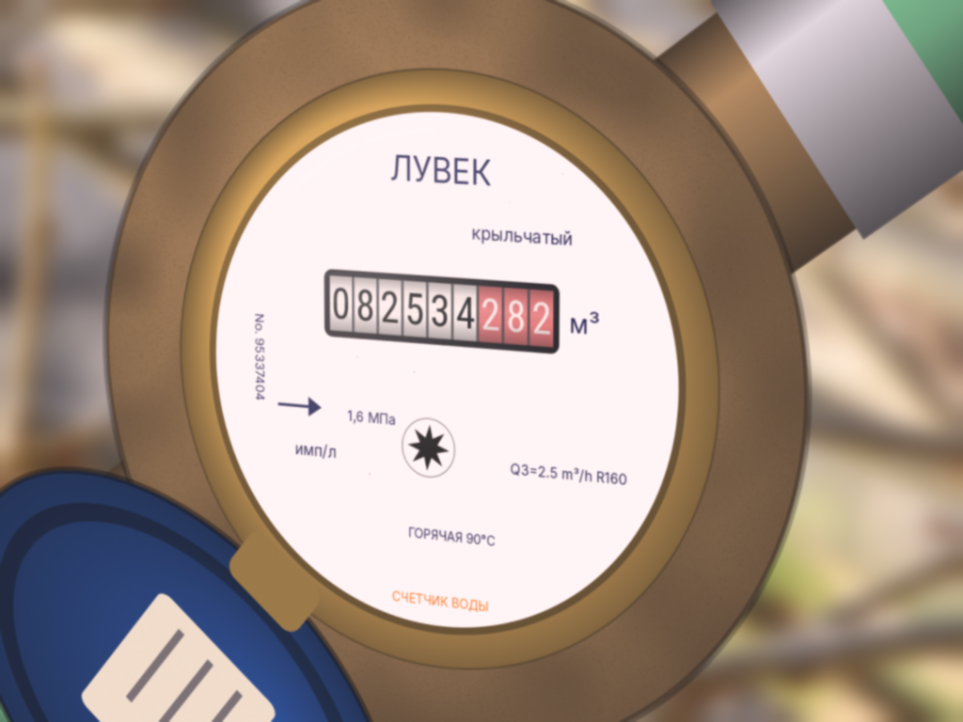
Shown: 82534.282 (m³)
